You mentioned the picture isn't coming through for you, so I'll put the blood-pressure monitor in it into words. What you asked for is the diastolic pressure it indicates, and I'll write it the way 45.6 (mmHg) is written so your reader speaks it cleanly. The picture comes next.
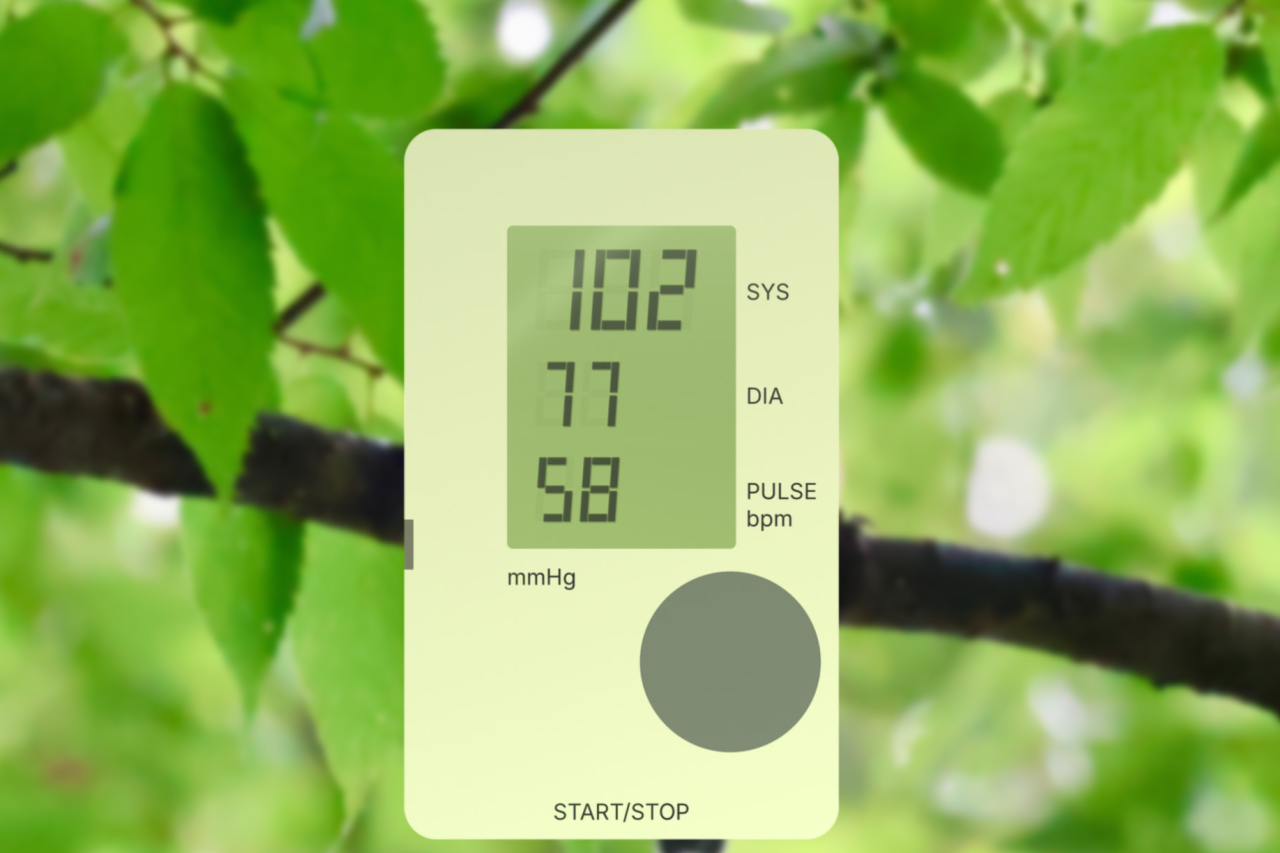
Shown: 77 (mmHg)
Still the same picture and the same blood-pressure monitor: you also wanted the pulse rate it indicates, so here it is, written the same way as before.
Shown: 58 (bpm)
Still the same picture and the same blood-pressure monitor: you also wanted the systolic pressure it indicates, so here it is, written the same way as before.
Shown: 102 (mmHg)
